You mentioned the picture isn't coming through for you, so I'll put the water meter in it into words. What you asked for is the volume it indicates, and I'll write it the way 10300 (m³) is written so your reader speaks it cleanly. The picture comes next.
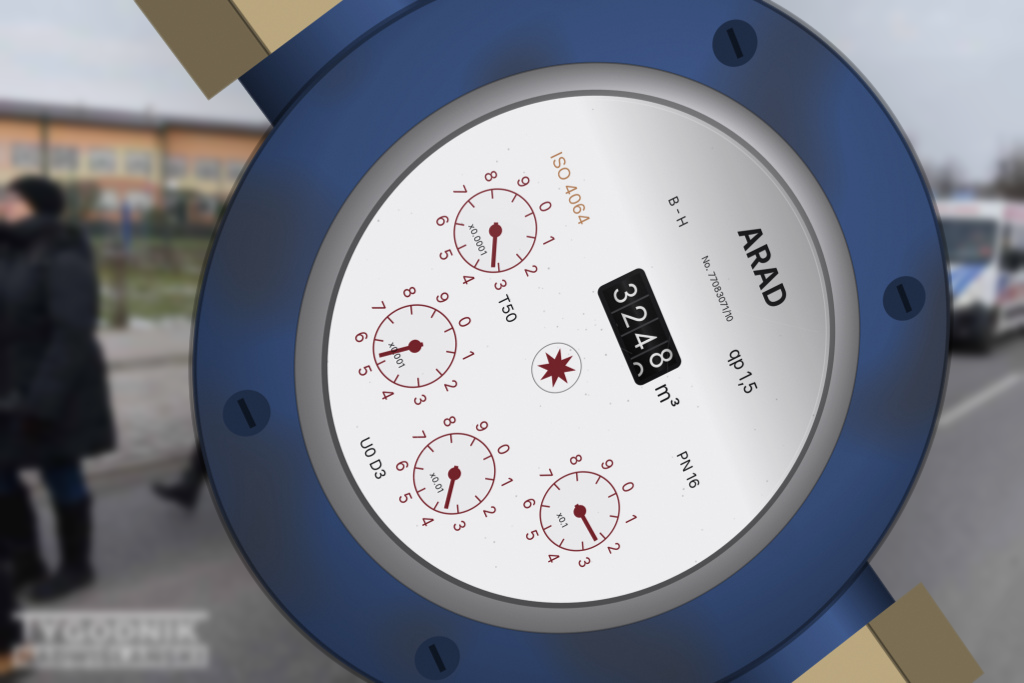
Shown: 3248.2353 (m³)
